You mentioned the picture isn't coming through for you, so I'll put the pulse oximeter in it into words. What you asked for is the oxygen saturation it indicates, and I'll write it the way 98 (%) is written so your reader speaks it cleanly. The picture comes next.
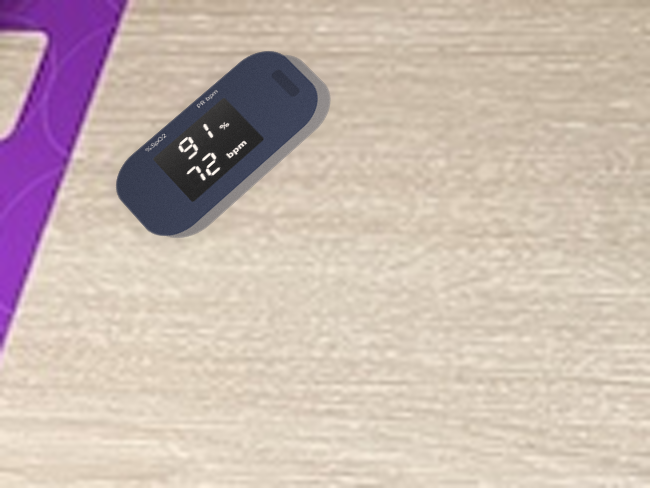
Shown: 91 (%)
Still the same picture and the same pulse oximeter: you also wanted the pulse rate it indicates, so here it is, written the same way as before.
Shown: 72 (bpm)
